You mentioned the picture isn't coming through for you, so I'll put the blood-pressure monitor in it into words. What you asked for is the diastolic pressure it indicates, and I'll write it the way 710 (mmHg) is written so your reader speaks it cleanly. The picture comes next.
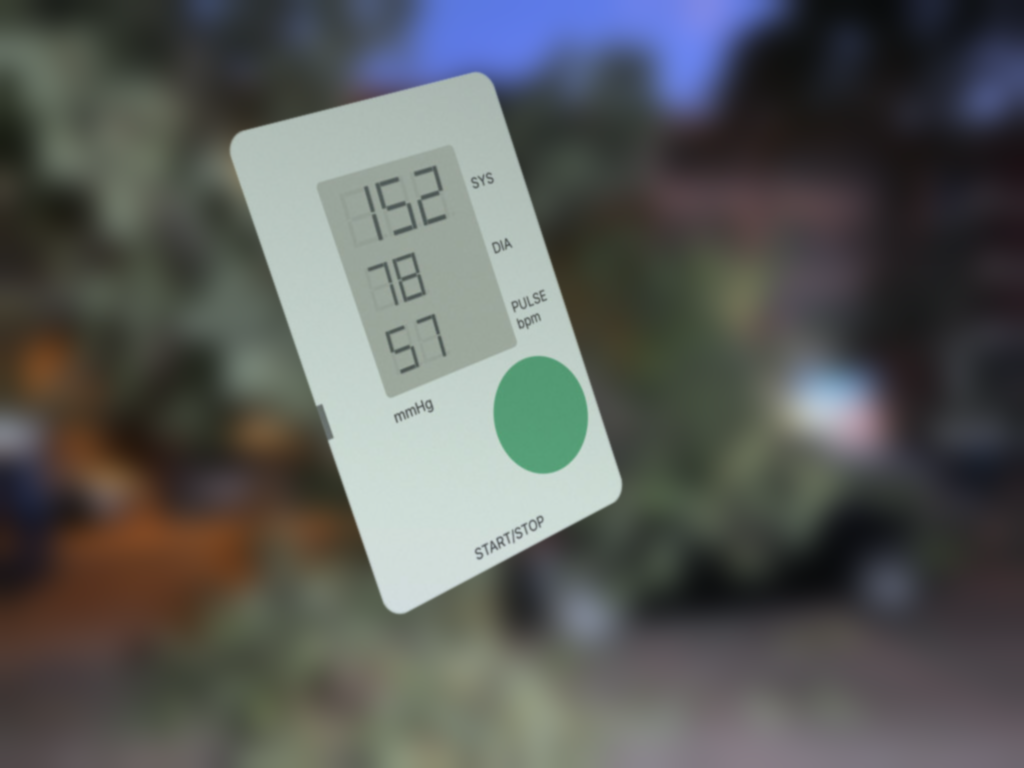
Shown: 78 (mmHg)
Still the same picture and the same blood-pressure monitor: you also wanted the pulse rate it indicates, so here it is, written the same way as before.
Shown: 57 (bpm)
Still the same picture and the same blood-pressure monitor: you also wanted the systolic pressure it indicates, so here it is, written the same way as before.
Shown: 152 (mmHg)
